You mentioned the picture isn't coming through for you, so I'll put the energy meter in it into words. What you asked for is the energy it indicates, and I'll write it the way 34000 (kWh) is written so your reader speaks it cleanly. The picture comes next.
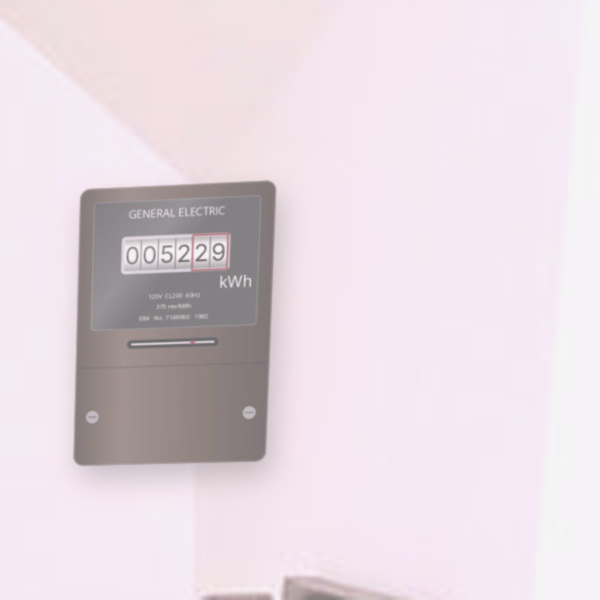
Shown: 52.29 (kWh)
